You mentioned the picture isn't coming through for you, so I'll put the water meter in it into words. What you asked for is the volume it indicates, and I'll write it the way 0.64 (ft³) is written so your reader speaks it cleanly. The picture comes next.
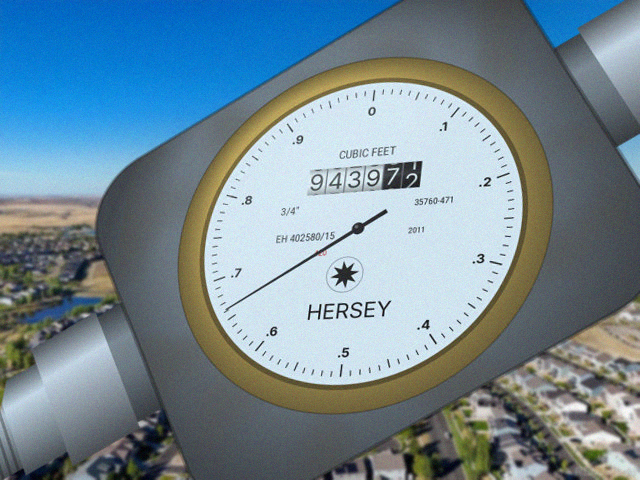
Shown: 943971.66 (ft³)
